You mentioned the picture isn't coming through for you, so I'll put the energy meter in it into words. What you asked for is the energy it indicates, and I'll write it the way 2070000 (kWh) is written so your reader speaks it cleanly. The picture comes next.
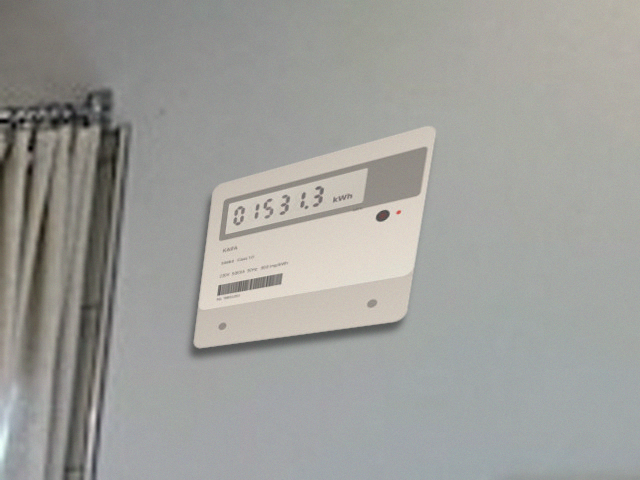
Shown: 1531.3 (kWh)
